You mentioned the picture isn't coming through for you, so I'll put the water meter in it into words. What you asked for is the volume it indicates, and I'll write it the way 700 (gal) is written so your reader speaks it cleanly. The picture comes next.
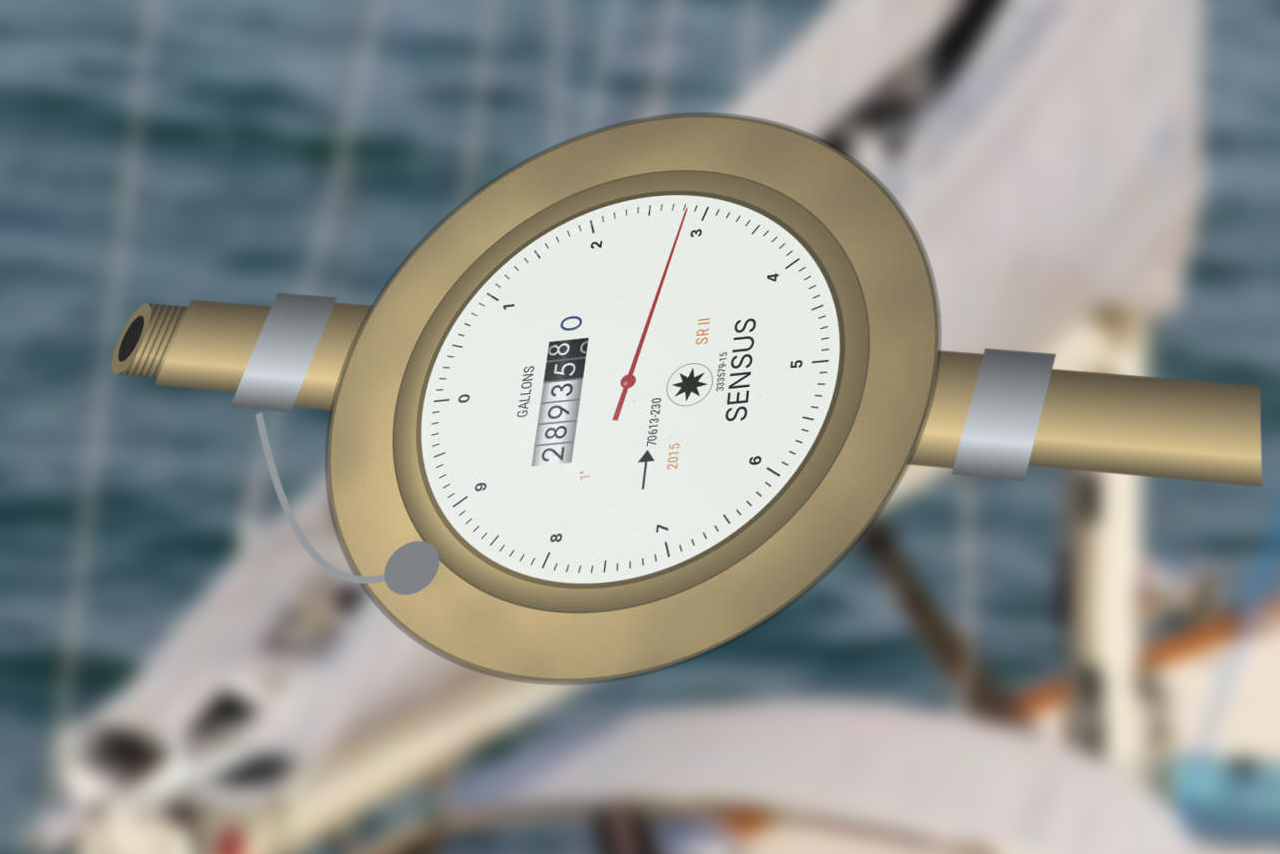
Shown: 2893582.8 (gal)
